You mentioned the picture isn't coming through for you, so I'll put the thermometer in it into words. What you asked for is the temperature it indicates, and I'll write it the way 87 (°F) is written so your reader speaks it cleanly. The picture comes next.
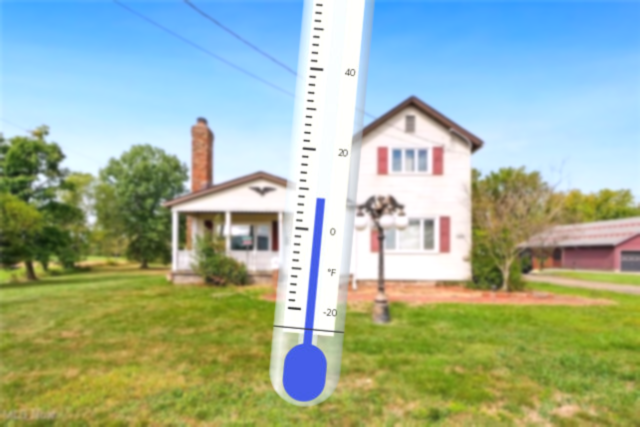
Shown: 8 (°F)
